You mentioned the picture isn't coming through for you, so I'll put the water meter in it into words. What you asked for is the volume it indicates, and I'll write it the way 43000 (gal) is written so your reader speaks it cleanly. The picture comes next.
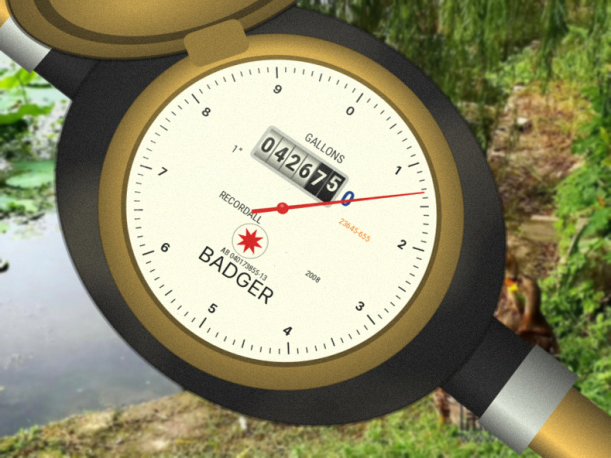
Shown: 426751.3 (gal)
